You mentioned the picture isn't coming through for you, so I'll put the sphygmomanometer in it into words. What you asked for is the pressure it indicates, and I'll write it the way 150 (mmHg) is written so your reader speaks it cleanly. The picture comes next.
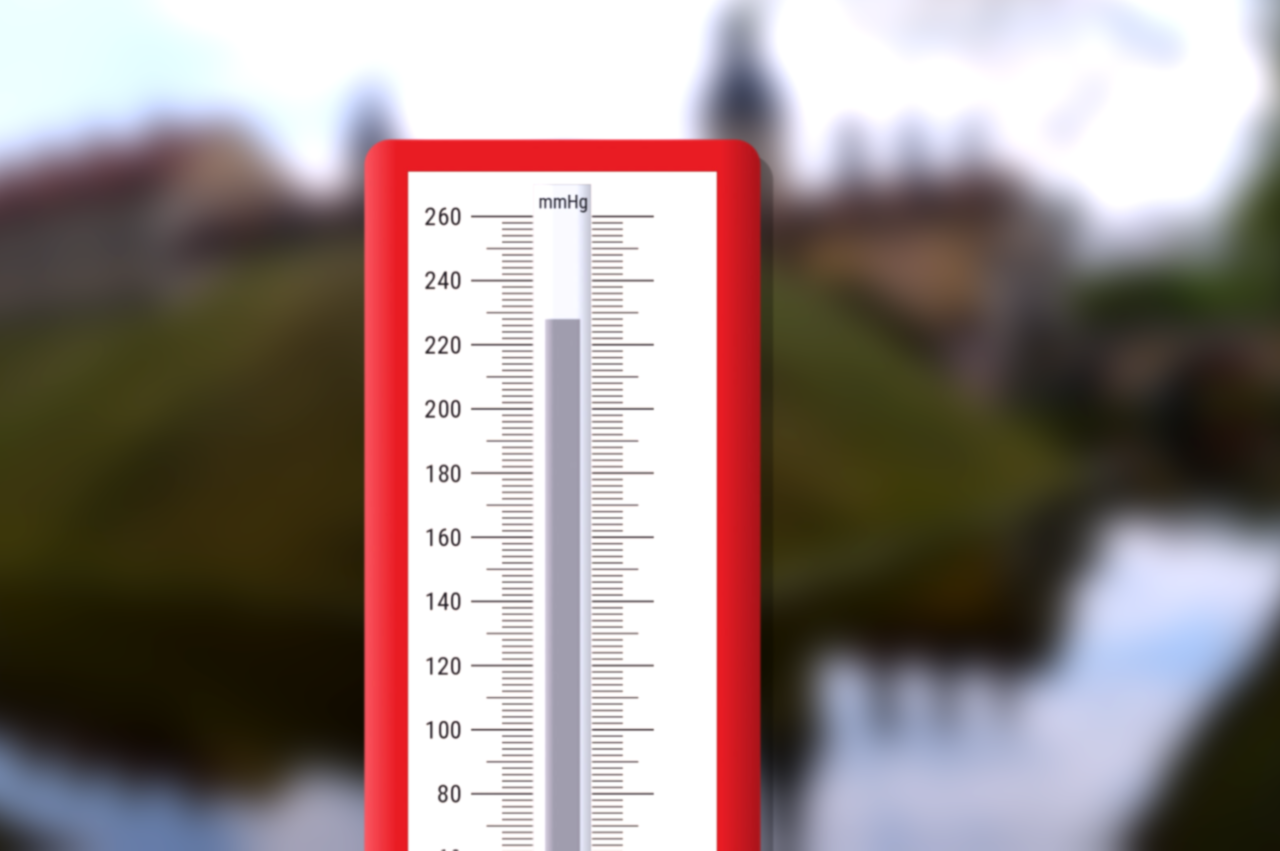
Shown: 228 (mmHg)
